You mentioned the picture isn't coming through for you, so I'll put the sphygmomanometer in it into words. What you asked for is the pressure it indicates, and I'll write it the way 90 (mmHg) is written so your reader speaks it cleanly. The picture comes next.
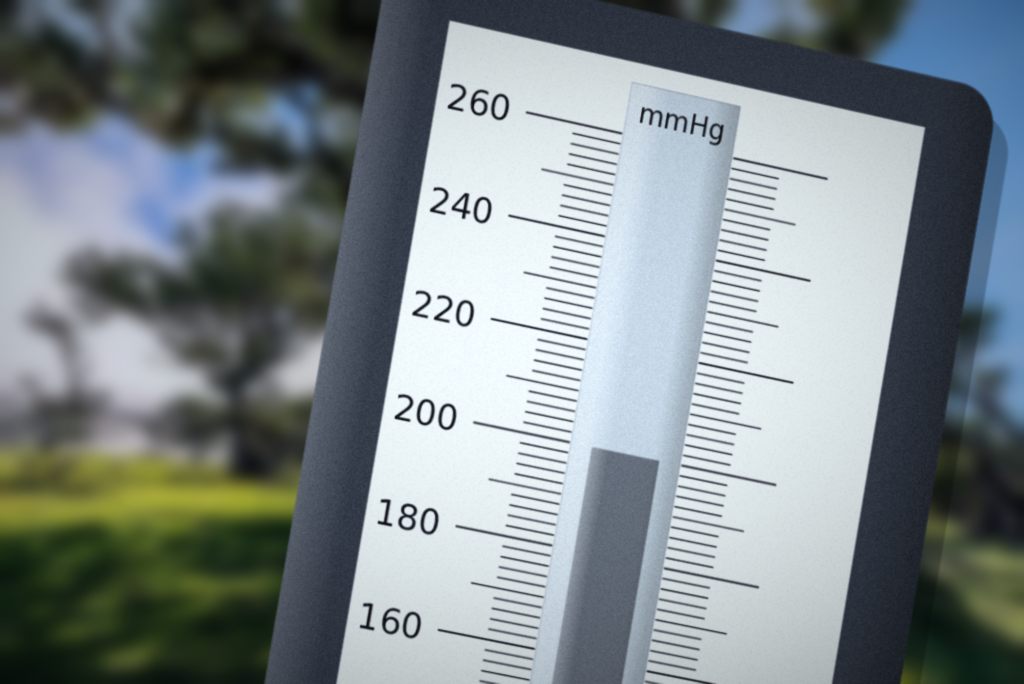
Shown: 200 (mmHg)
